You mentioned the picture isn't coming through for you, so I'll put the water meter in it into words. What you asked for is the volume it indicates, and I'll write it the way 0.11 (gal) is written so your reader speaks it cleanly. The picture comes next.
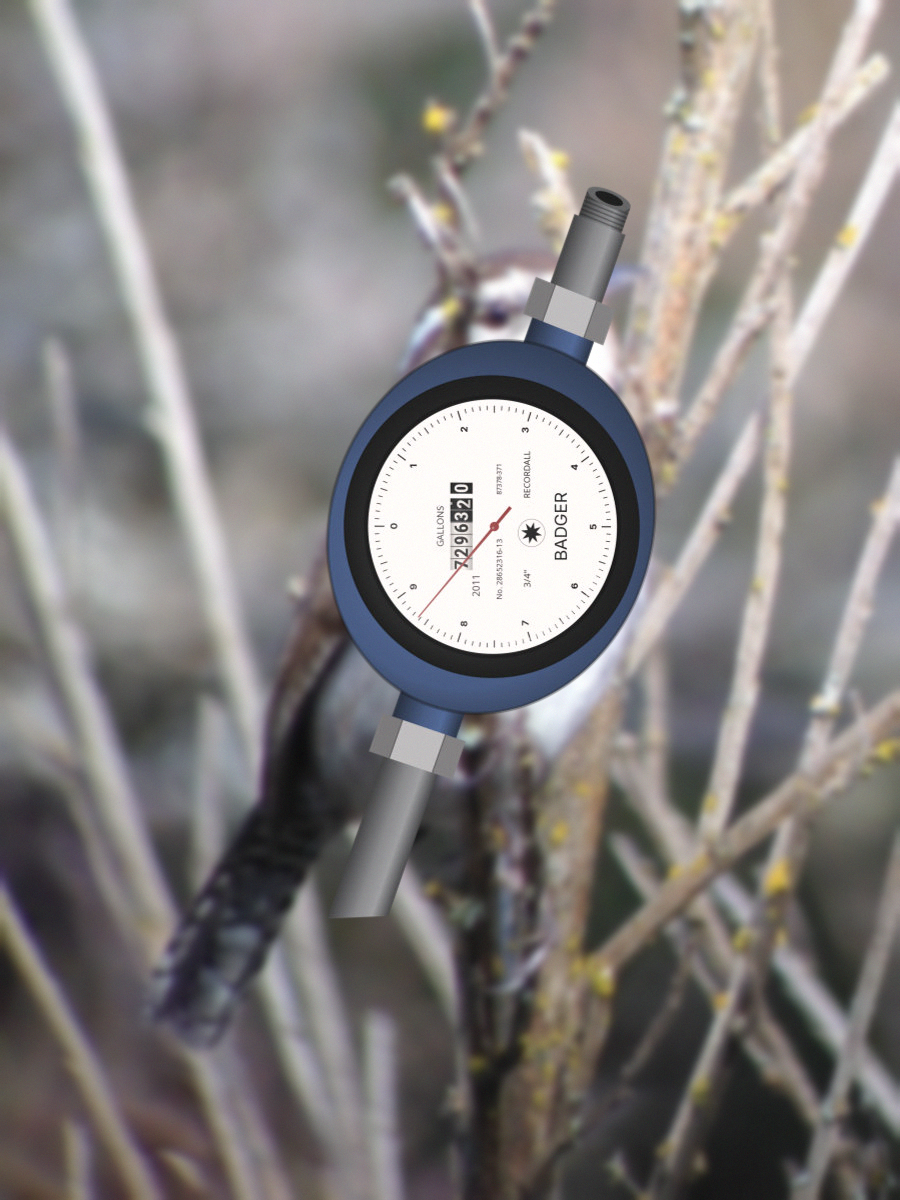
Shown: 7296318.6 (gal)
